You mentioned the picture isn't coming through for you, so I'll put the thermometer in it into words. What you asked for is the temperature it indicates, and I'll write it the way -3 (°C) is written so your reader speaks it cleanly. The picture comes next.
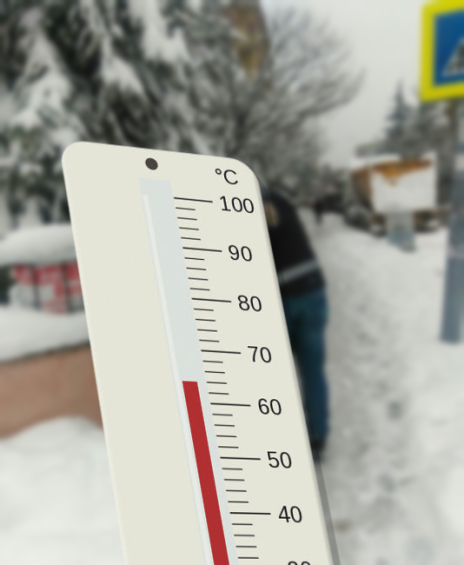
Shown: 64 (°C)
